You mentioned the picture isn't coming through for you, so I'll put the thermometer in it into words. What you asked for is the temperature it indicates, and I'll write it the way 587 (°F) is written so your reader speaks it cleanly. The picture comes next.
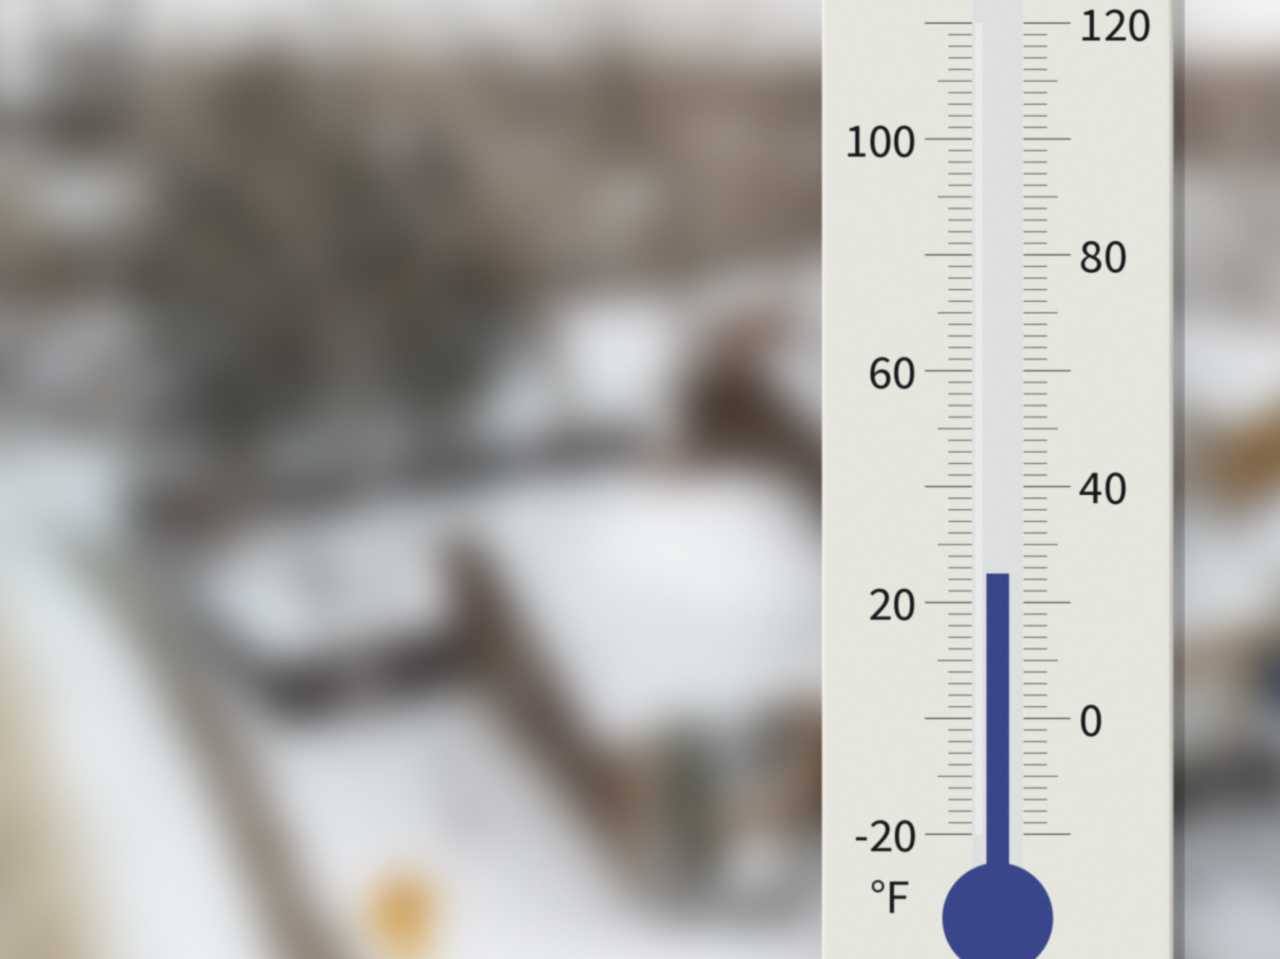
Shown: 25 (°F)
